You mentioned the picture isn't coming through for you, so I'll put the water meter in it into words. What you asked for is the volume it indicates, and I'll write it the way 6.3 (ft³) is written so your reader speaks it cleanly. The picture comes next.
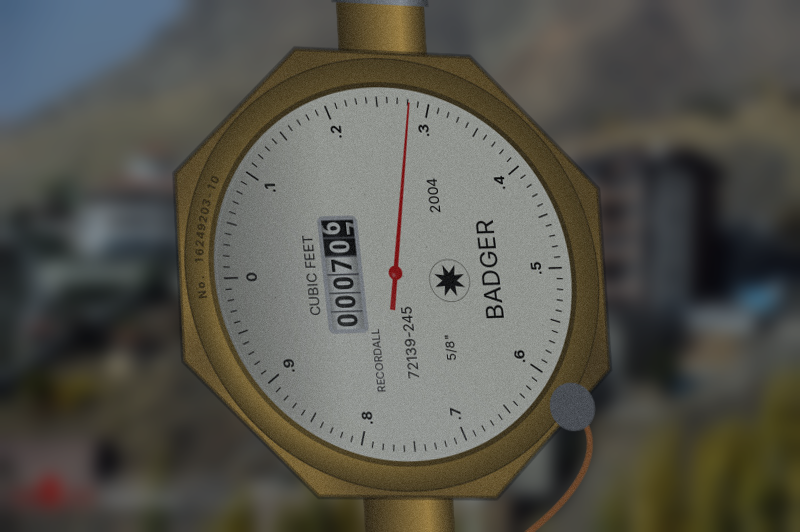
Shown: 706.28 (ft³)
